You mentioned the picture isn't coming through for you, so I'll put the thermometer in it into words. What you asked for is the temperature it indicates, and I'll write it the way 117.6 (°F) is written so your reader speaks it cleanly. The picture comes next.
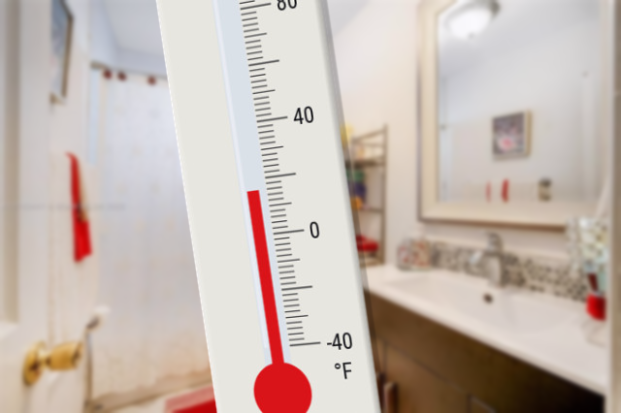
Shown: 16 (°F)
